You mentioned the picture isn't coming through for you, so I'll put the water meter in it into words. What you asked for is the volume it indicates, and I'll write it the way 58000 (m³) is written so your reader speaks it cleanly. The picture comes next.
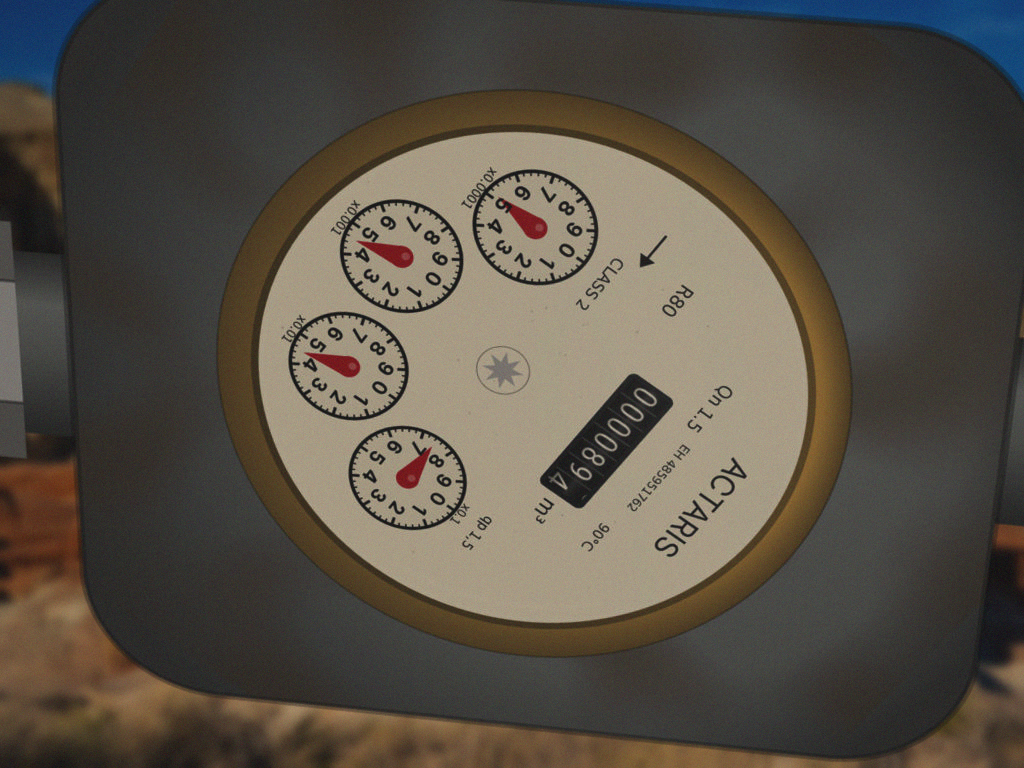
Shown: 893.7445 (m³)
